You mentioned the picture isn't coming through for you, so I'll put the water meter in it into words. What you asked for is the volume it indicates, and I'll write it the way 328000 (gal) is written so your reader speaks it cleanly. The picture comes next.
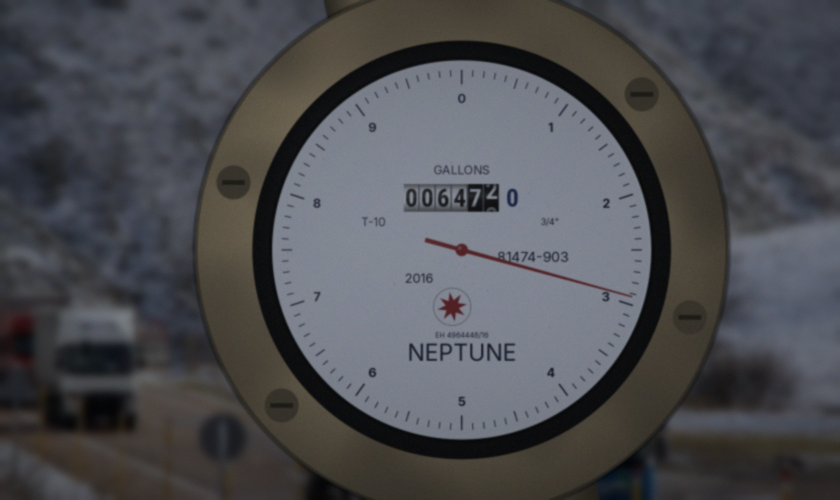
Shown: 64722.9 (gal)
